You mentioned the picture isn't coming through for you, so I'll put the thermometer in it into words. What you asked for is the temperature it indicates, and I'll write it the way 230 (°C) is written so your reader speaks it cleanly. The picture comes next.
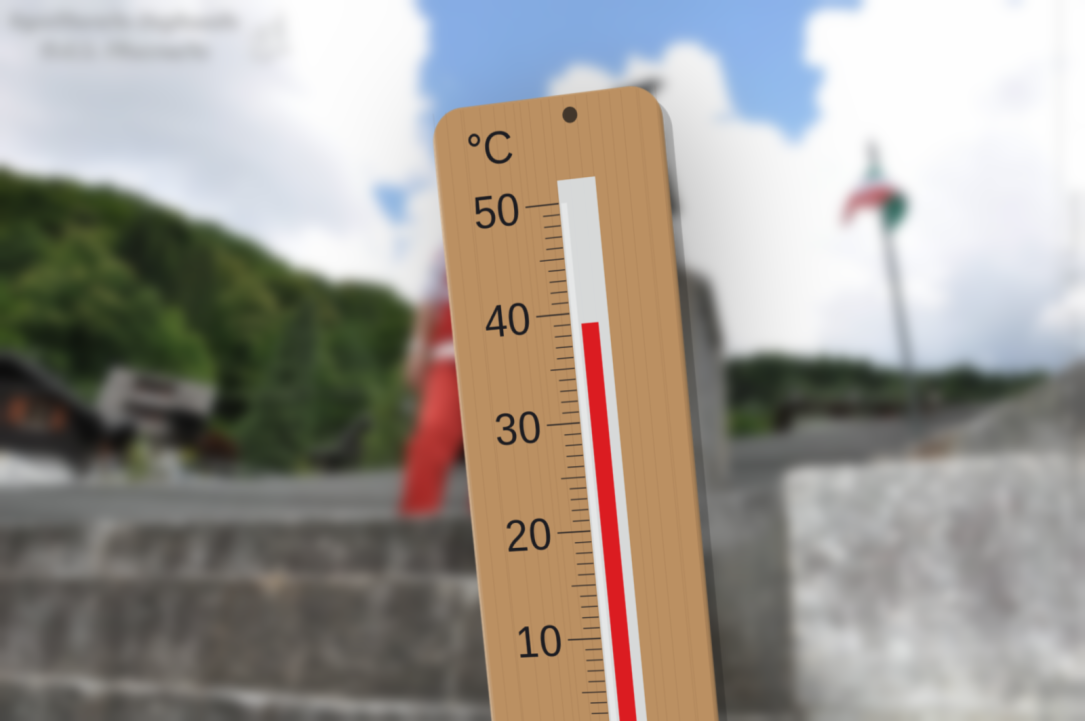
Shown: 39 (°C)
